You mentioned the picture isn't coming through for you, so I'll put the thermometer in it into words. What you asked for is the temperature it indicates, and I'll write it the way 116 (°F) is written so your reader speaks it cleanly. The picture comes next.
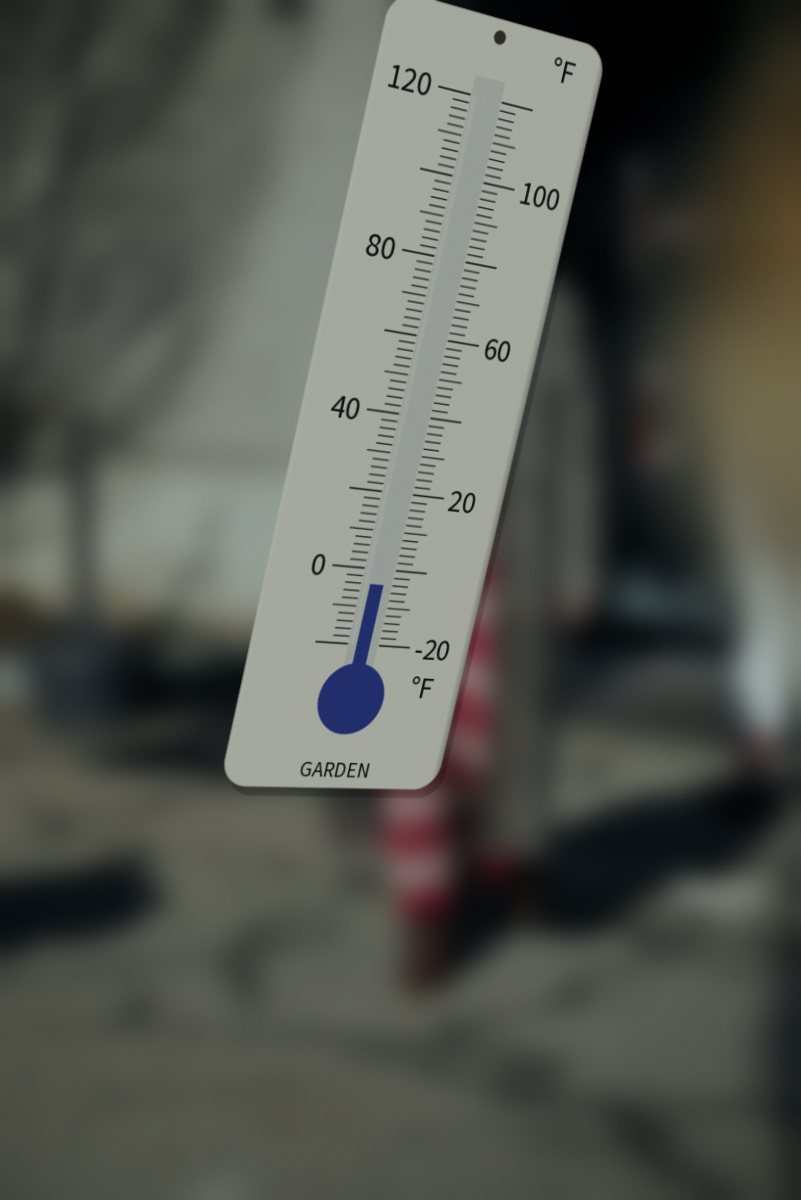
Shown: -4 (°F)
